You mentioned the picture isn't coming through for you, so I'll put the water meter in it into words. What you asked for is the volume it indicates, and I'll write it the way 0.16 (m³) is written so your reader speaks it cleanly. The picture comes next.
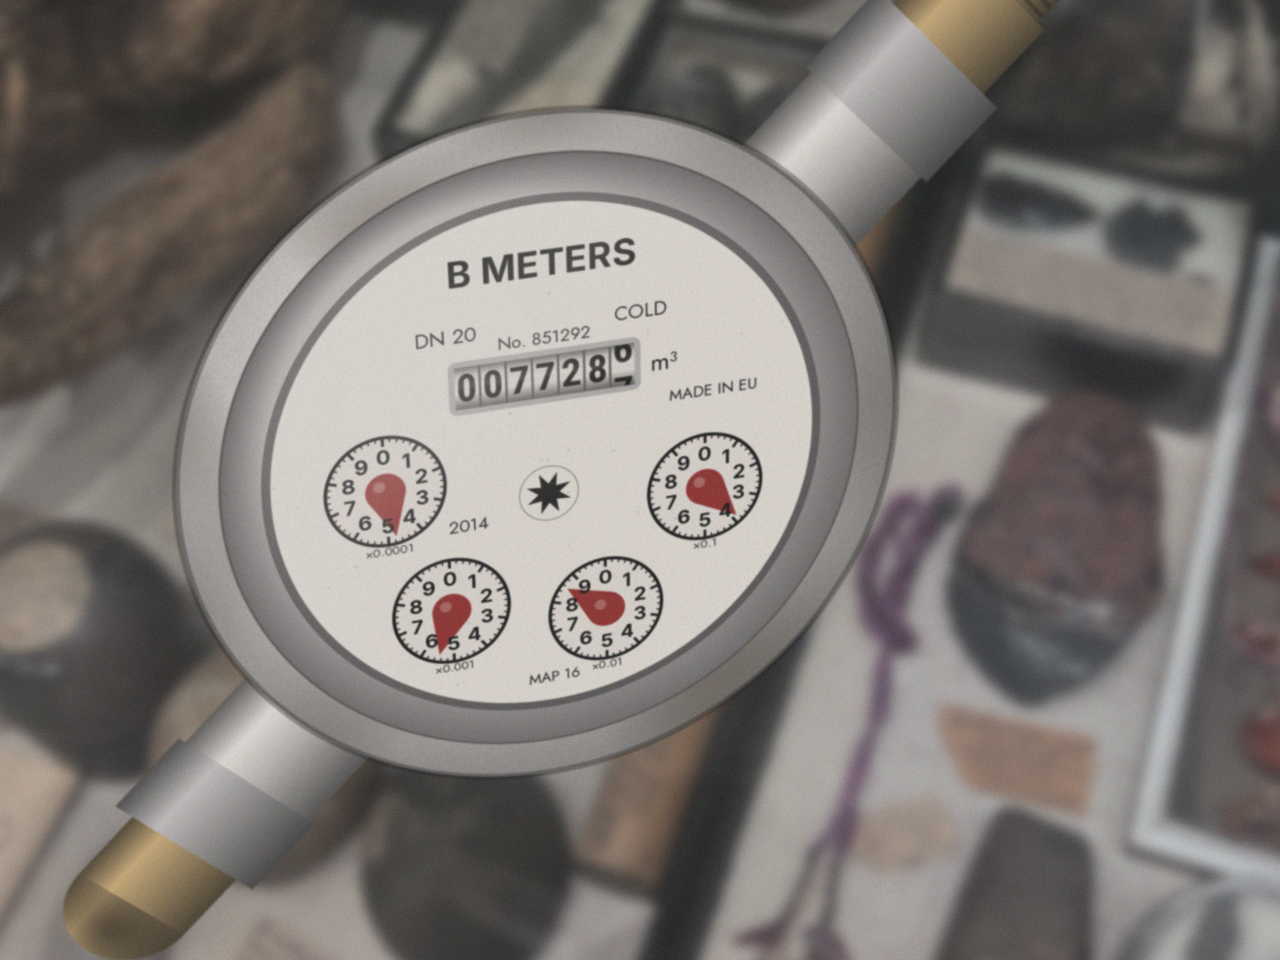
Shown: 77286.3854 (m³)
